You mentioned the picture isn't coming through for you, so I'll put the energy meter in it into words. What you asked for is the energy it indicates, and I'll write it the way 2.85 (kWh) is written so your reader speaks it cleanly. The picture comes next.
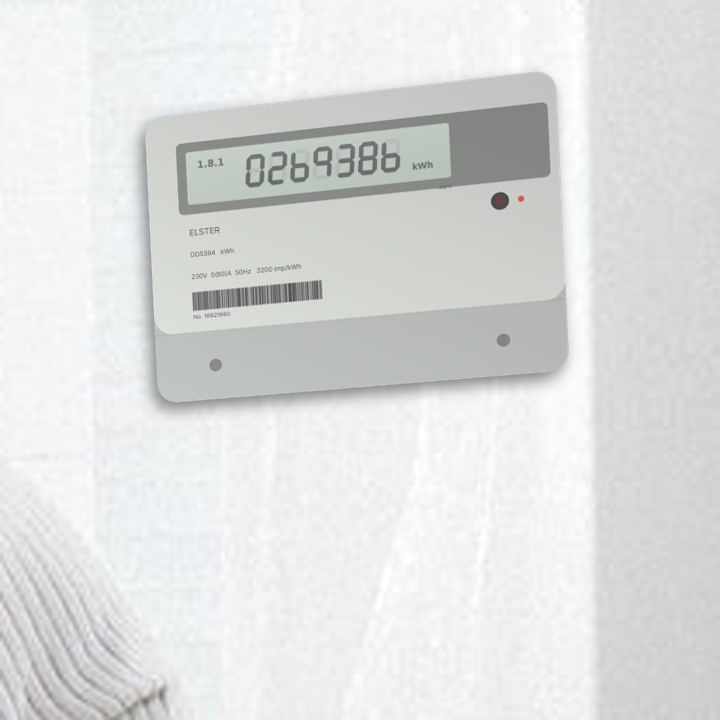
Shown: 269386 (kWh)
